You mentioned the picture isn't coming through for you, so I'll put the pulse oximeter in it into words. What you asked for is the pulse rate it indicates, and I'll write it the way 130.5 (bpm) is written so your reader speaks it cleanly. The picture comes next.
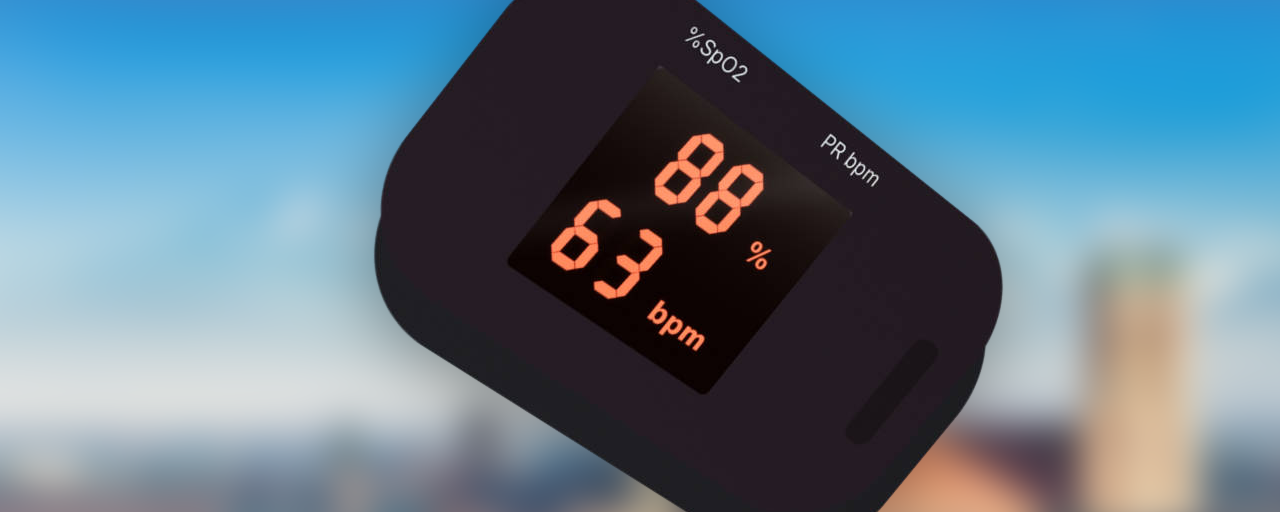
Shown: 63 (bpm)
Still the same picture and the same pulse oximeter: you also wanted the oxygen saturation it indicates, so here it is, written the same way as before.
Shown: 88 (%)
